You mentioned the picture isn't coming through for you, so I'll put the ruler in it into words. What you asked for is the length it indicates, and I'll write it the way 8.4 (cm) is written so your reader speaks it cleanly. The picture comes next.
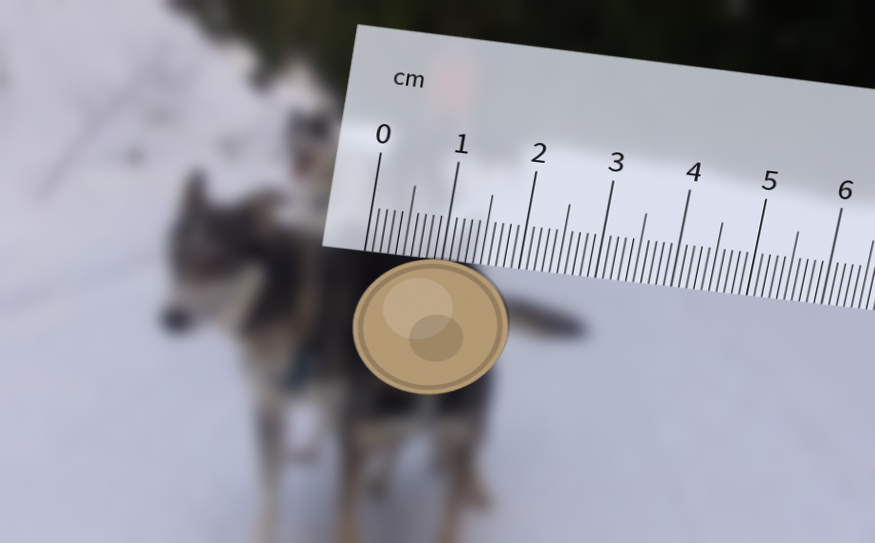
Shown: 2 (cm)
